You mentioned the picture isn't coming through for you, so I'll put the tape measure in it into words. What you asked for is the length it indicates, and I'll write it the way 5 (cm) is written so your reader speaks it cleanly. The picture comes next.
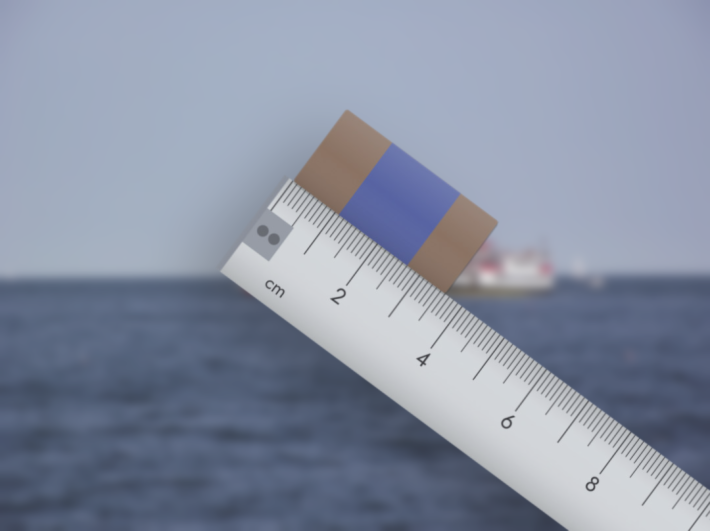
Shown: 3.6 (cm)
